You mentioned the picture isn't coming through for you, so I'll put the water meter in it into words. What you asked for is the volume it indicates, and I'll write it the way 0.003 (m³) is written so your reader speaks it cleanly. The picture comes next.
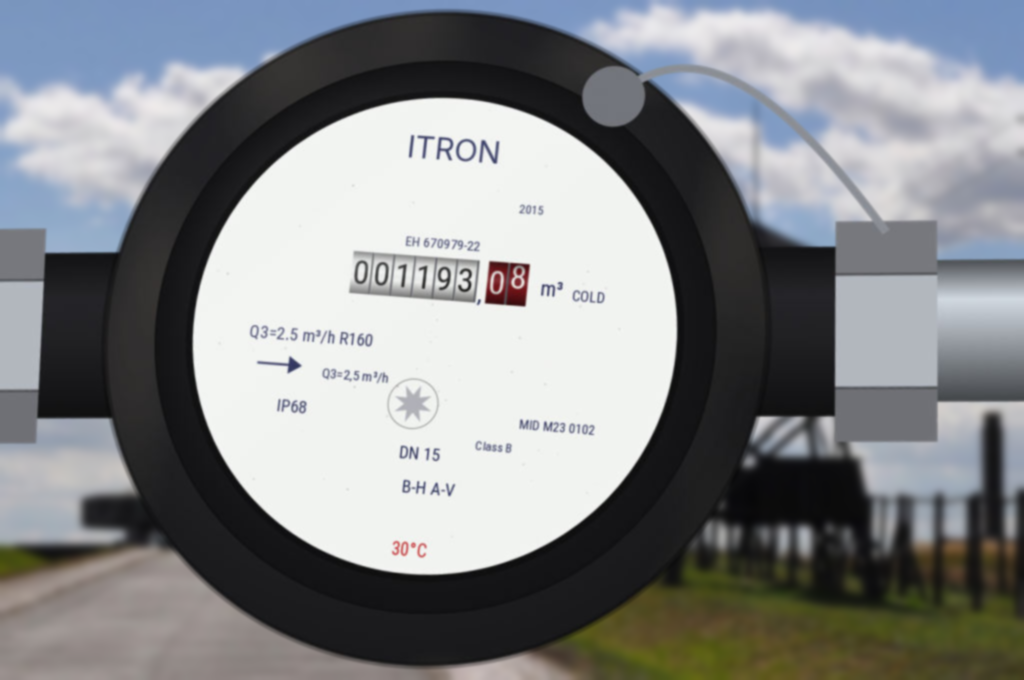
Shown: 1193.08 (m³)
